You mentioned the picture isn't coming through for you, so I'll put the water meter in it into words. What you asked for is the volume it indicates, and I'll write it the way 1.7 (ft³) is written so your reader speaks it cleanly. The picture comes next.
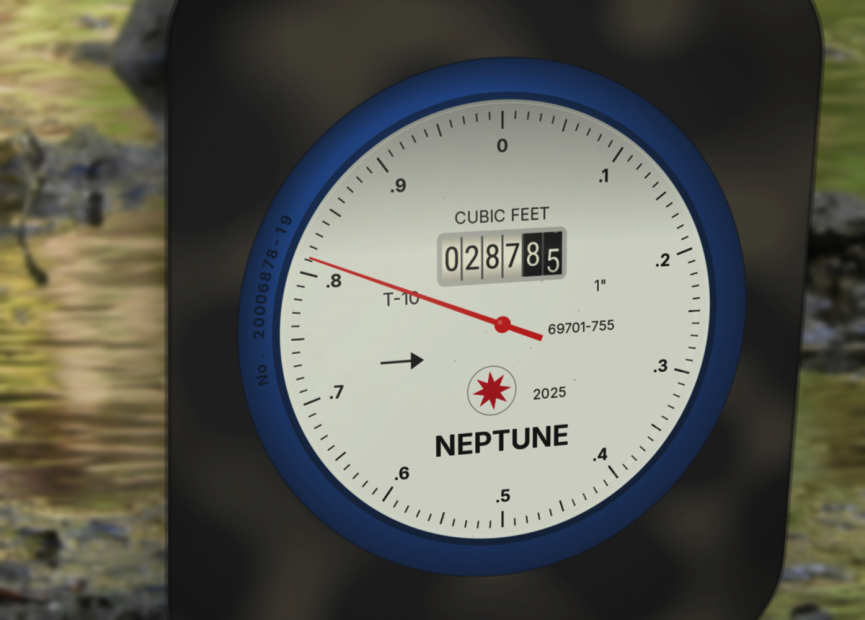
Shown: 28784.81 (ft³)
